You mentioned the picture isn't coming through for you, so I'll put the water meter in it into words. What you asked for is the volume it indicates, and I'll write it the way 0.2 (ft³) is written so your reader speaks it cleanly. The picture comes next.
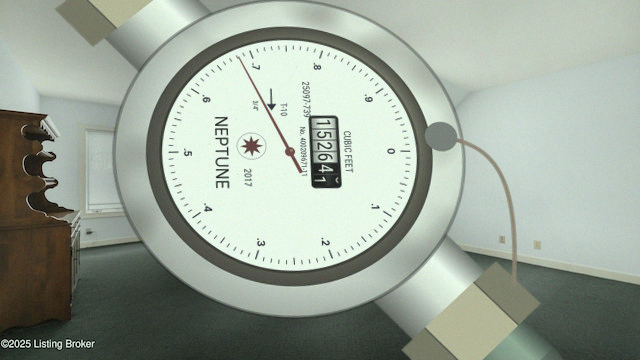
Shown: 152640.68 (ft³)
